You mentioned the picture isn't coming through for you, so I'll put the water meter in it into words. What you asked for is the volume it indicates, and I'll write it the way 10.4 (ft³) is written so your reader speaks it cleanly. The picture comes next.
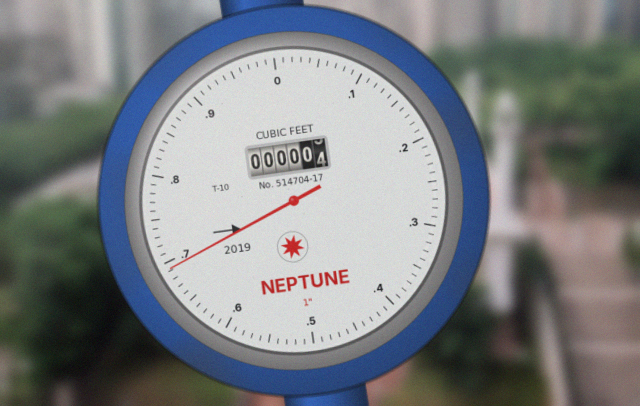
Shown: 3.69 (ft³)
